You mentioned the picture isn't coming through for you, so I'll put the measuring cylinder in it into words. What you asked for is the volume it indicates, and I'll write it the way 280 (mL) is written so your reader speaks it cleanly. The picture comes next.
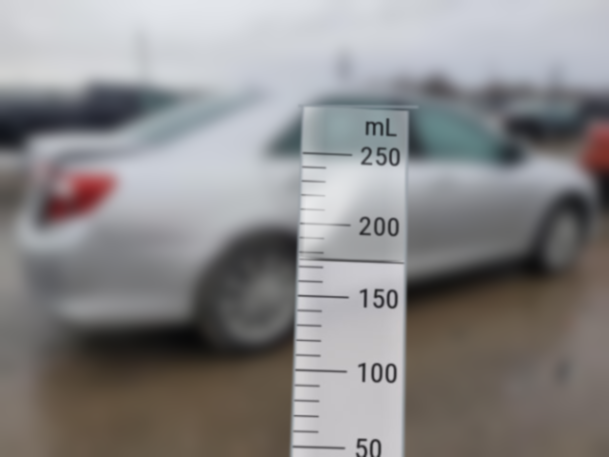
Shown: 175 (mL)
